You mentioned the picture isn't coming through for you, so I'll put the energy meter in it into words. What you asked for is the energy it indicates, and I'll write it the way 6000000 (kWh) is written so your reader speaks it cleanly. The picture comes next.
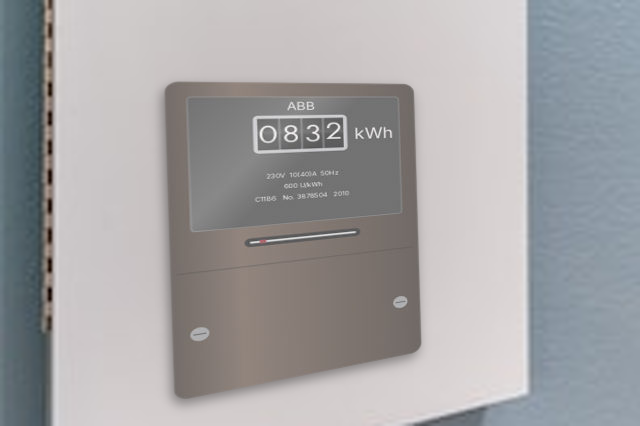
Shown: 832 (kWh)
